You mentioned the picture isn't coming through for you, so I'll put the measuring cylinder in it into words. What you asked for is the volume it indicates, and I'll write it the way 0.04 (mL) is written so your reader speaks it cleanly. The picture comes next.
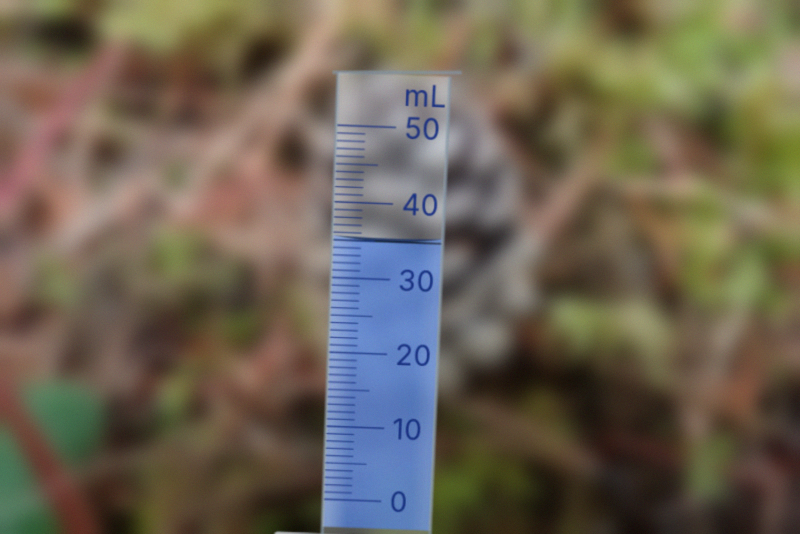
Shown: 35 (mL)
